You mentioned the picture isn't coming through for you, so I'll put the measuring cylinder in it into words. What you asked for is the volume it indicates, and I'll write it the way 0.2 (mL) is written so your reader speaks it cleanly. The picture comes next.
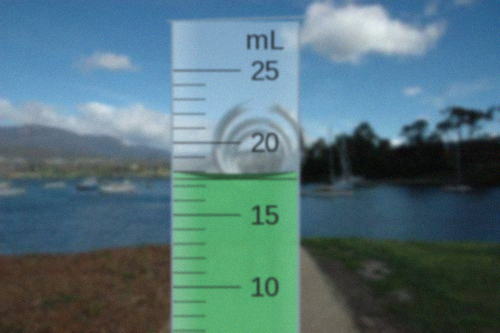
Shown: 17.5 (mL)
